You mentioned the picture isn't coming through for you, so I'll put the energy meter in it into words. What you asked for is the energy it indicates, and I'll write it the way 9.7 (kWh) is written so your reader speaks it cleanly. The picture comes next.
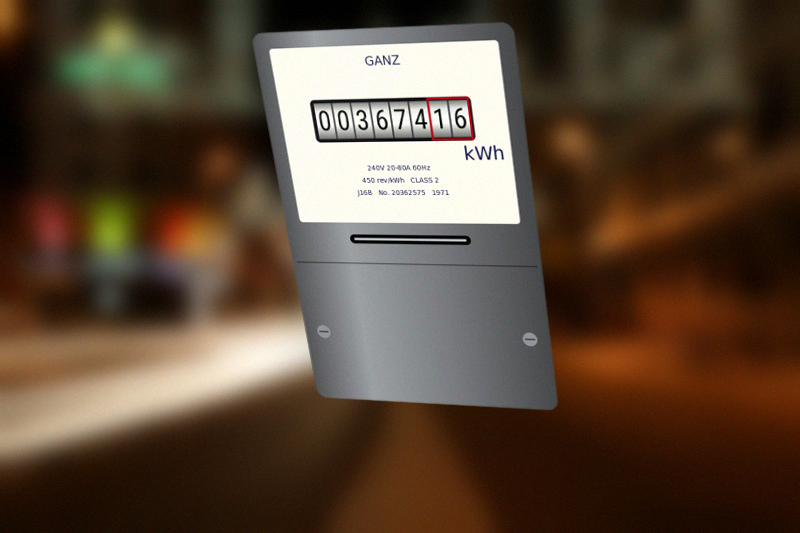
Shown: 3674.16 (kWh)
